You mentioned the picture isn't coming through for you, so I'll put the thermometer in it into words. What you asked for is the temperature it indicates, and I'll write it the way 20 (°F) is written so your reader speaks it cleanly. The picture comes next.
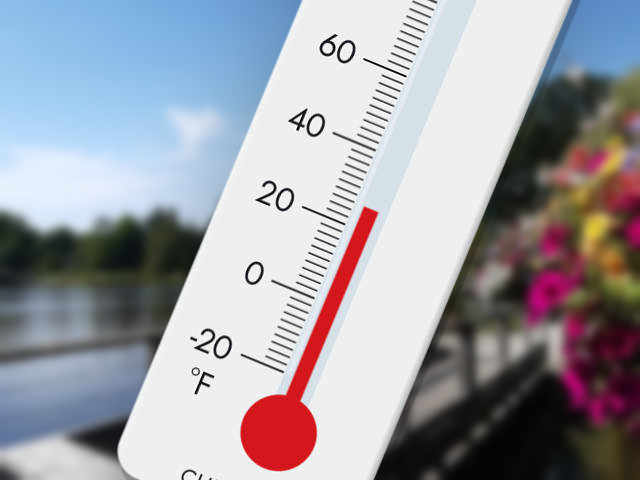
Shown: 26 (°F)
